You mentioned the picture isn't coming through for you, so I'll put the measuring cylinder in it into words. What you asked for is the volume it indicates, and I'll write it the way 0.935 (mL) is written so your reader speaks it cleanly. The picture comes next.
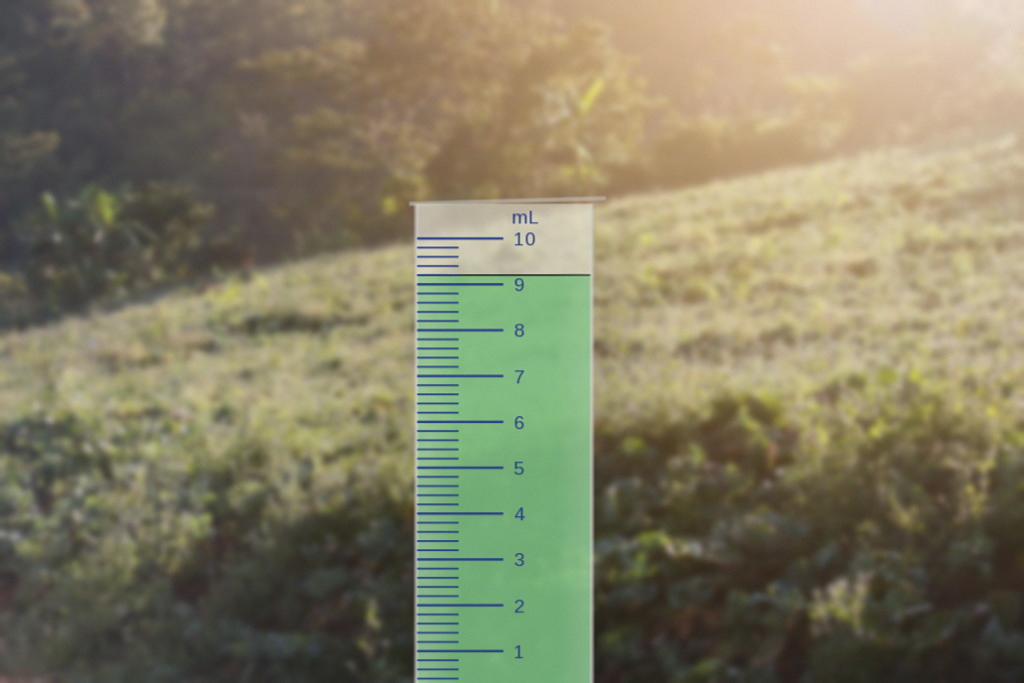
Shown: 9.2 (mL)
